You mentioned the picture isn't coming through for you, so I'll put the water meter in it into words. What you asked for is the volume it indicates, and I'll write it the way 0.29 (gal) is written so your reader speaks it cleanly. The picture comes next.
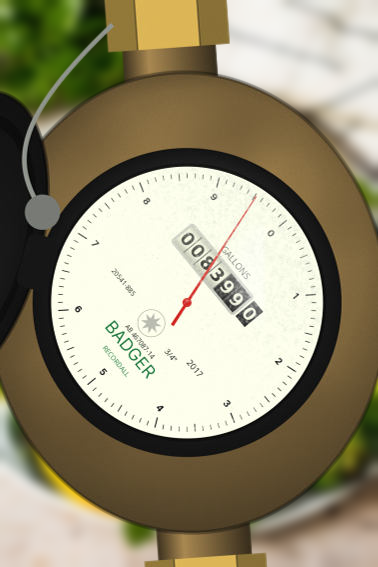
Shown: 83989.5 (gal)
